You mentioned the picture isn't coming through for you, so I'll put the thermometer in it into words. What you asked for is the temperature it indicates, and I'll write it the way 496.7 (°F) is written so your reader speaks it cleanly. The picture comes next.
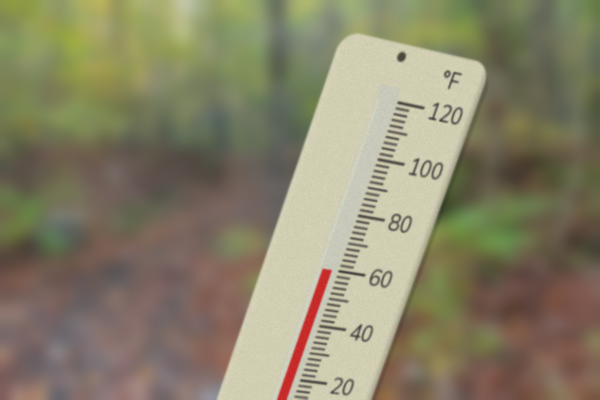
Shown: 60 (°F)
